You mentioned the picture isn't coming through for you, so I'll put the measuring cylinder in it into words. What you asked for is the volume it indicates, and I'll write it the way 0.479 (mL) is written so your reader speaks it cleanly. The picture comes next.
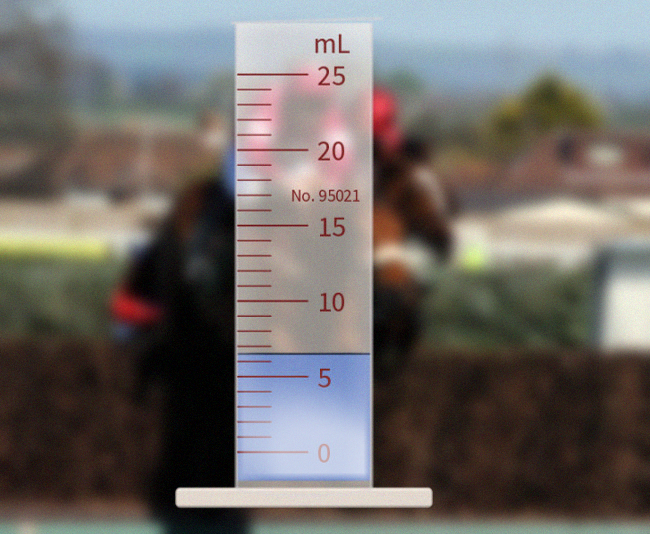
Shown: 6.5 (mL)
